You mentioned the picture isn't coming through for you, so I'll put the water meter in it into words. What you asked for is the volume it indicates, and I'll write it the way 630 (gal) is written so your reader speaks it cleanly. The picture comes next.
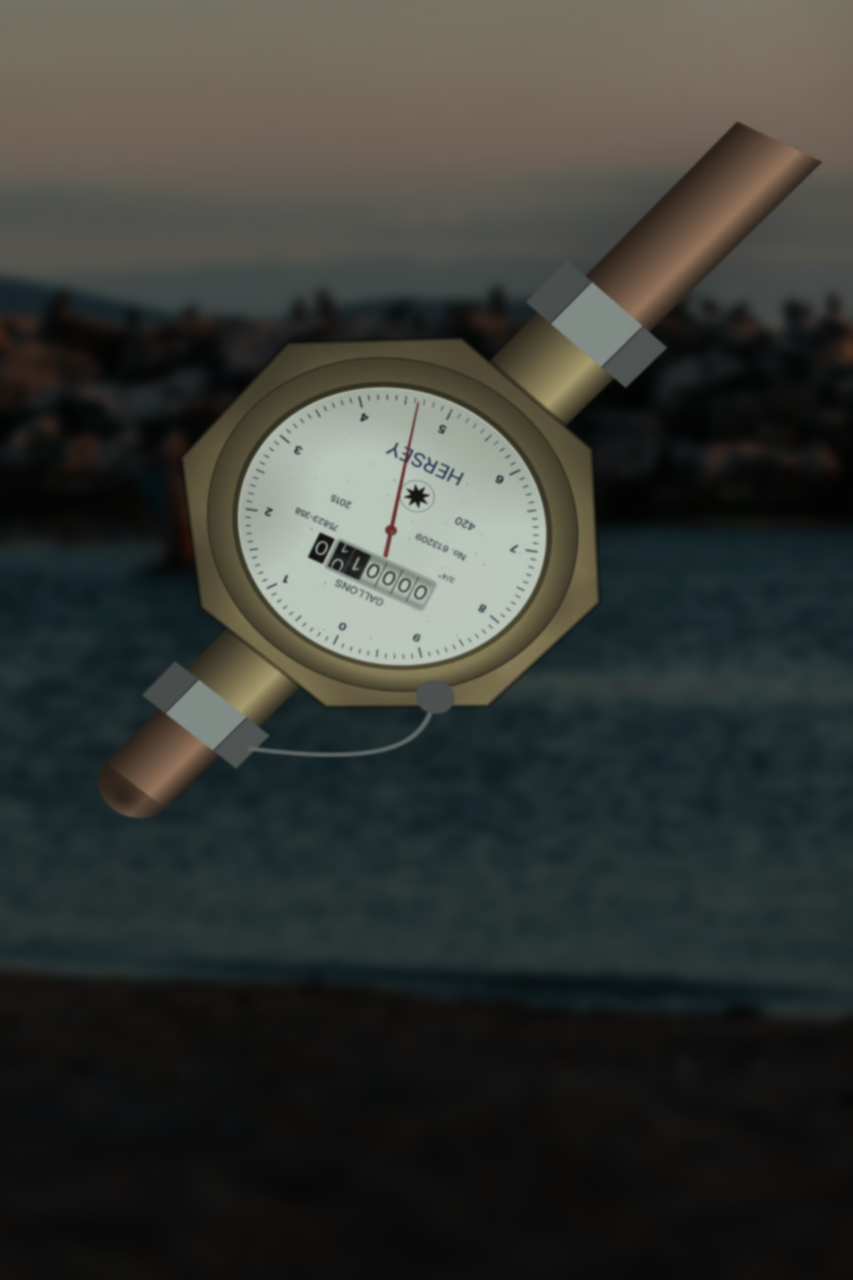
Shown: 104.6 (gal)
